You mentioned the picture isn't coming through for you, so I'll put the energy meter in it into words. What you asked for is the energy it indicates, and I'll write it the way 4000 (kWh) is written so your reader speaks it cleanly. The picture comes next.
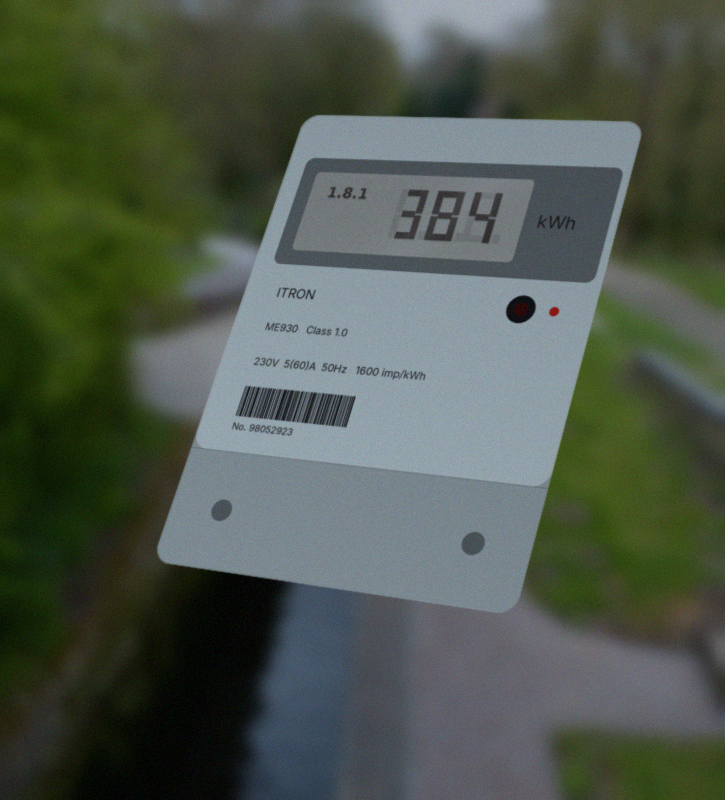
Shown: 384 (kWh)
